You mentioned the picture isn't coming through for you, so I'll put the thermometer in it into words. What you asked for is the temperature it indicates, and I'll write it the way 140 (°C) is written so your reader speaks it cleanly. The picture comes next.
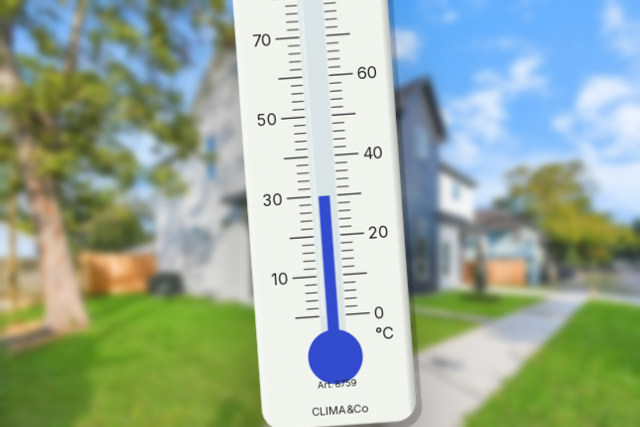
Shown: 30 (°C)
